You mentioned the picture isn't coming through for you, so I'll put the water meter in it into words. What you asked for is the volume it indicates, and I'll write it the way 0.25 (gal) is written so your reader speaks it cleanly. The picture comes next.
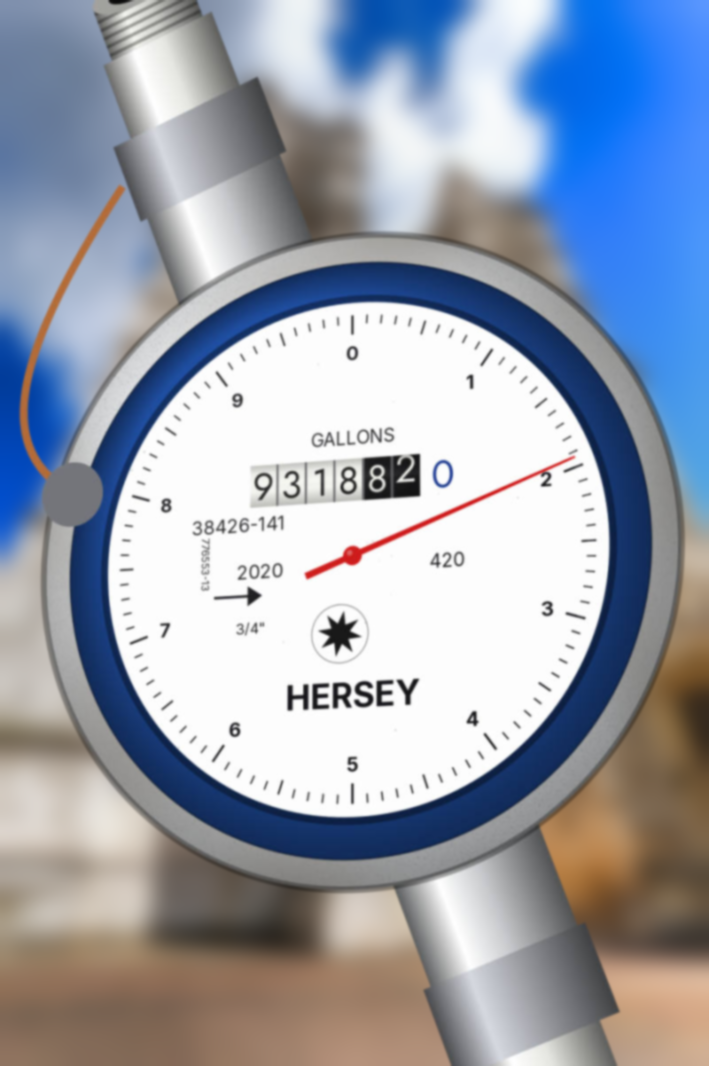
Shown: 9318821.9 (gal)
